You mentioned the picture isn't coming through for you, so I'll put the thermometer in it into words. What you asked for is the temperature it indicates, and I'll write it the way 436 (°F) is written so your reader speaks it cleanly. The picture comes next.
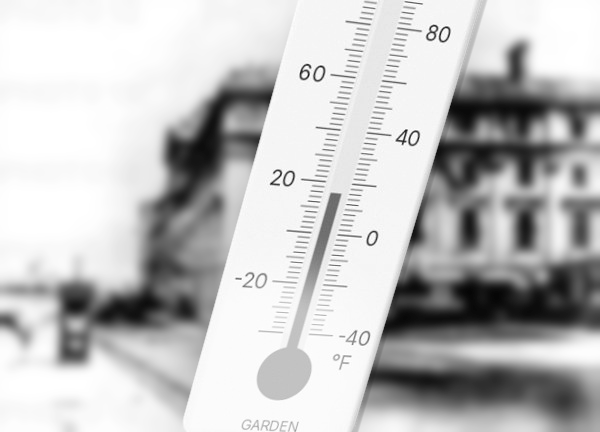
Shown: 16 (°F)
